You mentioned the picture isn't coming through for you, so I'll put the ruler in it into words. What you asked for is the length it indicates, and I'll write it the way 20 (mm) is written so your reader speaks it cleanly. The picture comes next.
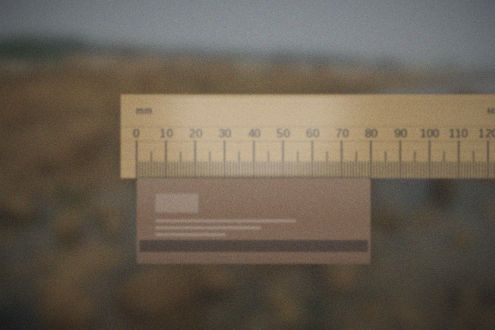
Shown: 80 (mm)
